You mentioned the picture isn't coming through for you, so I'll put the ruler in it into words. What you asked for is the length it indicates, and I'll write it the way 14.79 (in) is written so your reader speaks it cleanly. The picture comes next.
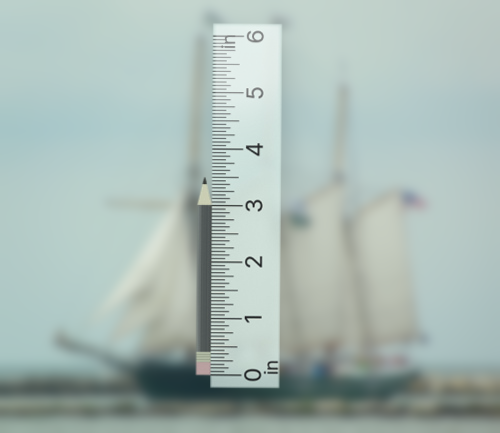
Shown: 3.5 (in)
